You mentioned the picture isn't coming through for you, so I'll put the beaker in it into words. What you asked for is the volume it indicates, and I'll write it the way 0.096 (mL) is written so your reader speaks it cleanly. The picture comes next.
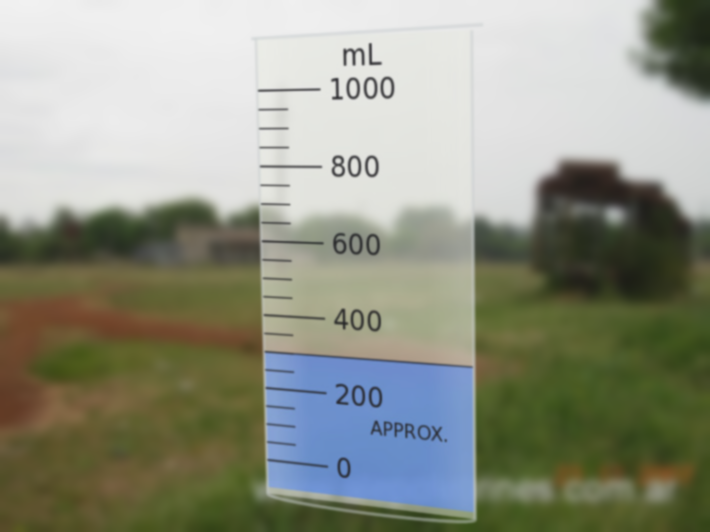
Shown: 300 (mL)
